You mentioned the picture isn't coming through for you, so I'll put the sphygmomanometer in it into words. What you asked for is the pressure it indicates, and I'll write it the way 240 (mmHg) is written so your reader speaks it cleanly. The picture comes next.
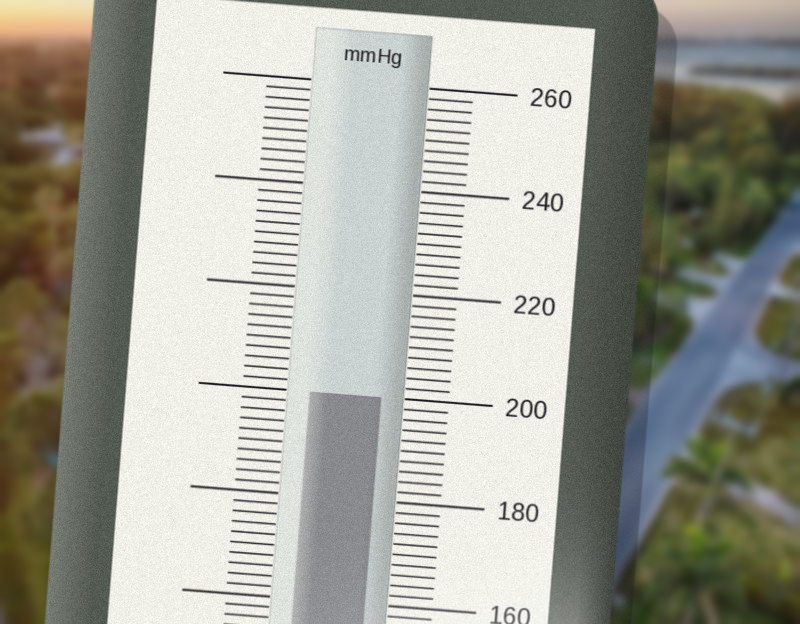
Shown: 200 (mmHg)
